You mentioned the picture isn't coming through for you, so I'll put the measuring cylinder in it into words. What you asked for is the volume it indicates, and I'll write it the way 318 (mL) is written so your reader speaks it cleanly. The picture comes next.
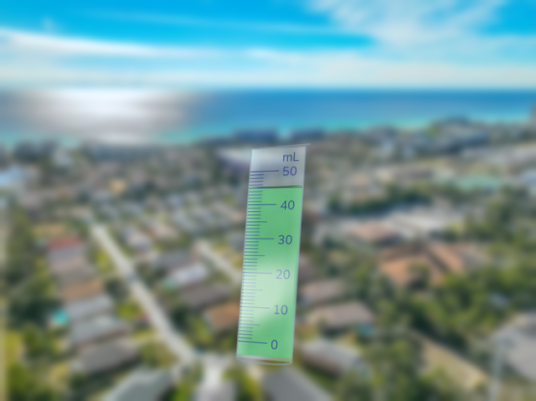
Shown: 45 (mL)
